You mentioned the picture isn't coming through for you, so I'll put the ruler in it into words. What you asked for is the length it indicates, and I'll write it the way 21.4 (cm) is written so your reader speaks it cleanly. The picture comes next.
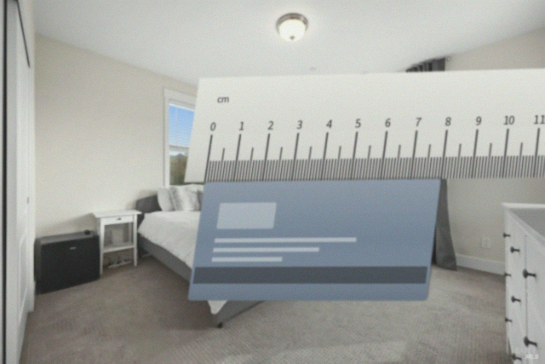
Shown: 8 (cm)
